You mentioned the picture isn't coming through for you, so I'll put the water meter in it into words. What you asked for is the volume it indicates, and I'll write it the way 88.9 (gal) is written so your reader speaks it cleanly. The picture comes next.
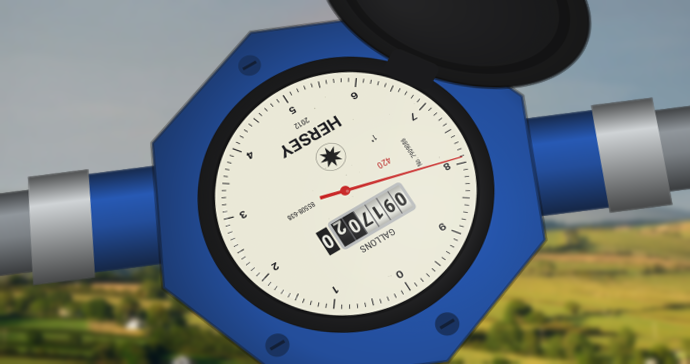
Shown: 917017.9 (gal)
